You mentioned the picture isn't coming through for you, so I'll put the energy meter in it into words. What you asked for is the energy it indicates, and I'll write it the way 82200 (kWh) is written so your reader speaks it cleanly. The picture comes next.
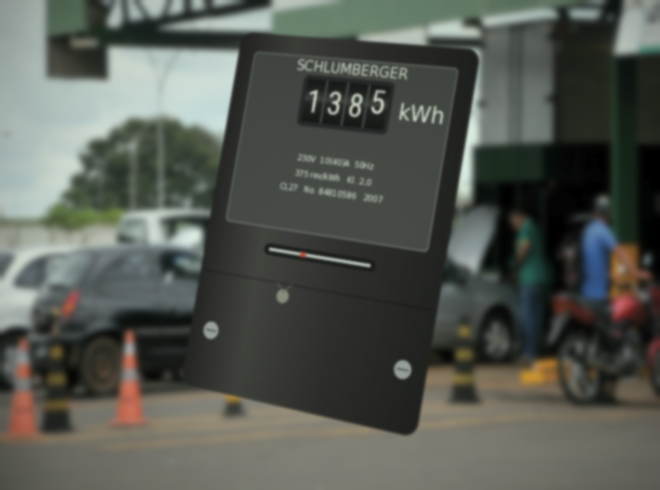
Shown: 1385 (kWh)
